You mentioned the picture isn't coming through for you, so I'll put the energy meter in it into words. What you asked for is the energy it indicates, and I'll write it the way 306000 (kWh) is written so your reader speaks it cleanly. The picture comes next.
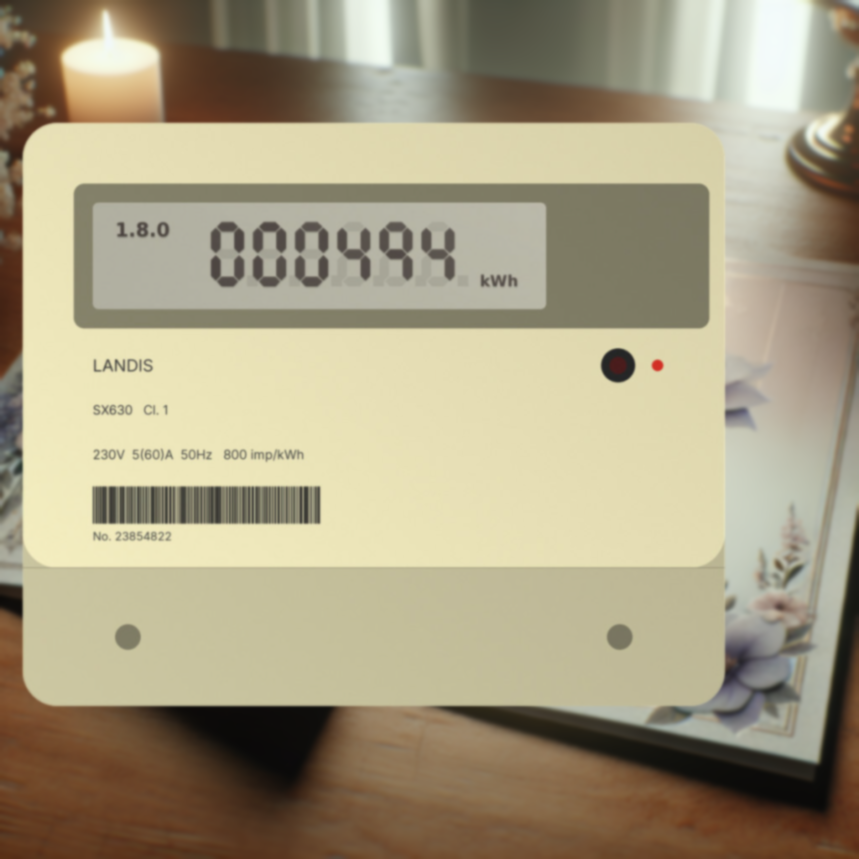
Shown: 494 (kWh)
